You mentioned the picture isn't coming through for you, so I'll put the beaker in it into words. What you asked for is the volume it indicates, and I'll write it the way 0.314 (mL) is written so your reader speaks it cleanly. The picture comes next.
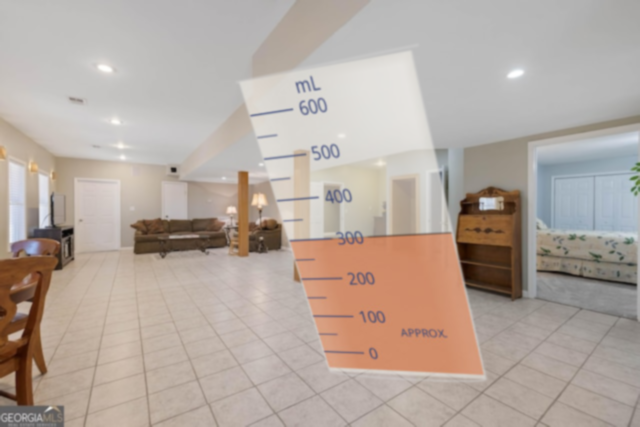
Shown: 300 (mL)
